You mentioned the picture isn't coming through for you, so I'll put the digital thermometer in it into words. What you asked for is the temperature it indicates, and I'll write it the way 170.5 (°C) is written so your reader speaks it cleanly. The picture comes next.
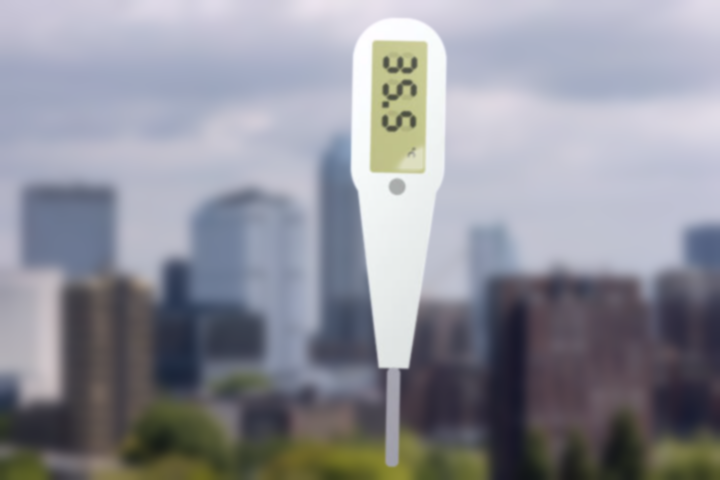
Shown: 35.5 (°C)
